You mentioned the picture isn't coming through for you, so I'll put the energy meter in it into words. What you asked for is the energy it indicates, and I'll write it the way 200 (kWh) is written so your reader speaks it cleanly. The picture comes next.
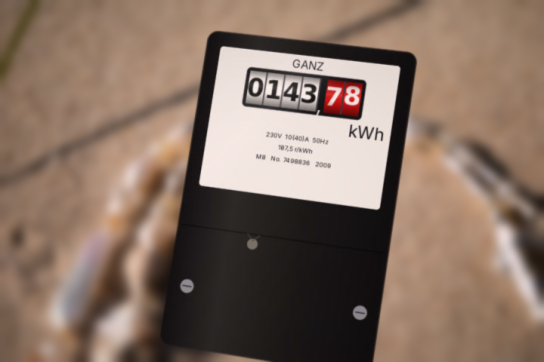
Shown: 143.78 (kWh)
